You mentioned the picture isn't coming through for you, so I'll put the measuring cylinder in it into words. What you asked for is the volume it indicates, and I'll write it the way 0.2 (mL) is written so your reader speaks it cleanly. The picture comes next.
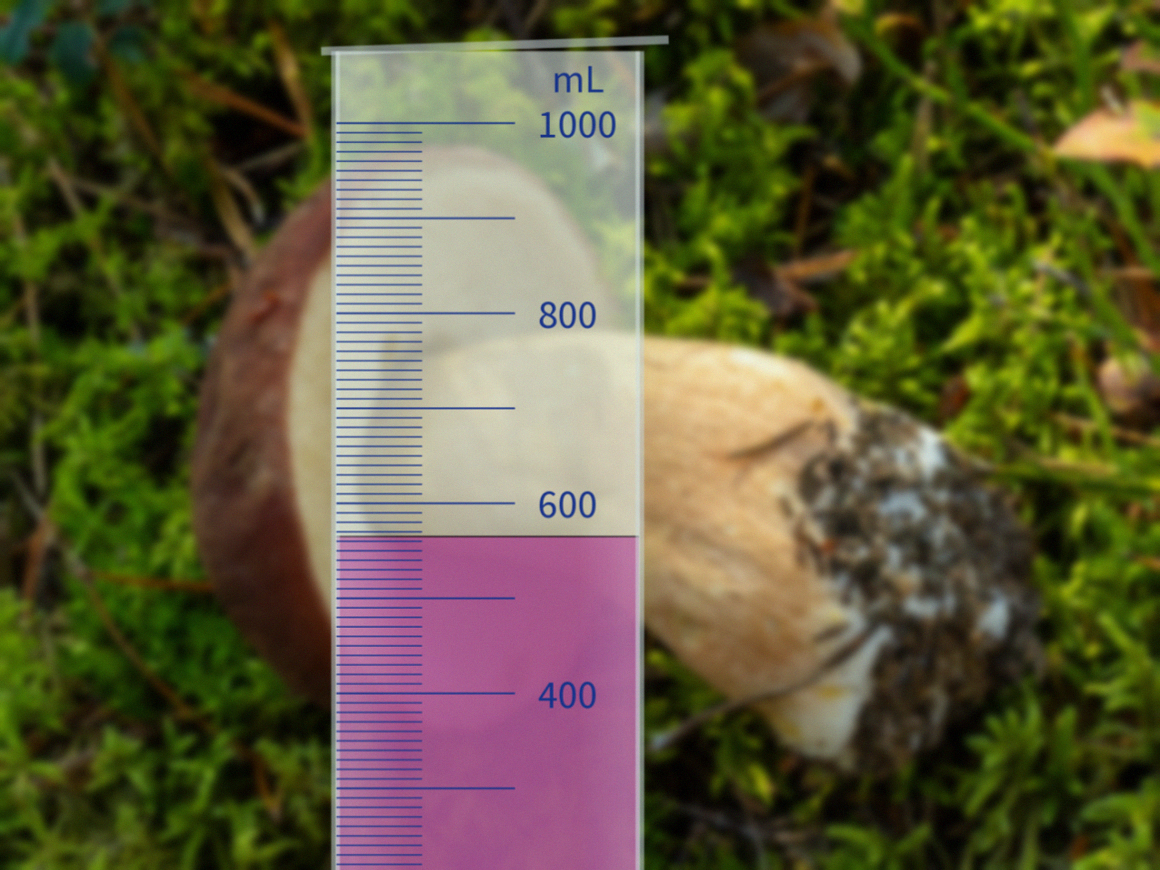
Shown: 565 (mL)
